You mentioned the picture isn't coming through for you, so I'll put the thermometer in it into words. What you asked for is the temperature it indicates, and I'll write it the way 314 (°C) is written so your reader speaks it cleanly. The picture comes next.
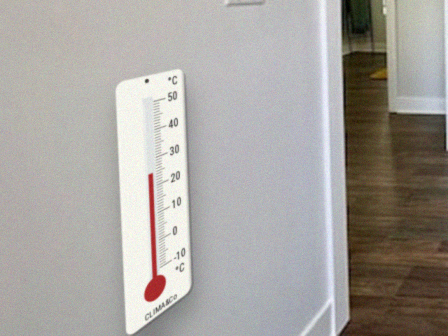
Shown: 25 (°C)
